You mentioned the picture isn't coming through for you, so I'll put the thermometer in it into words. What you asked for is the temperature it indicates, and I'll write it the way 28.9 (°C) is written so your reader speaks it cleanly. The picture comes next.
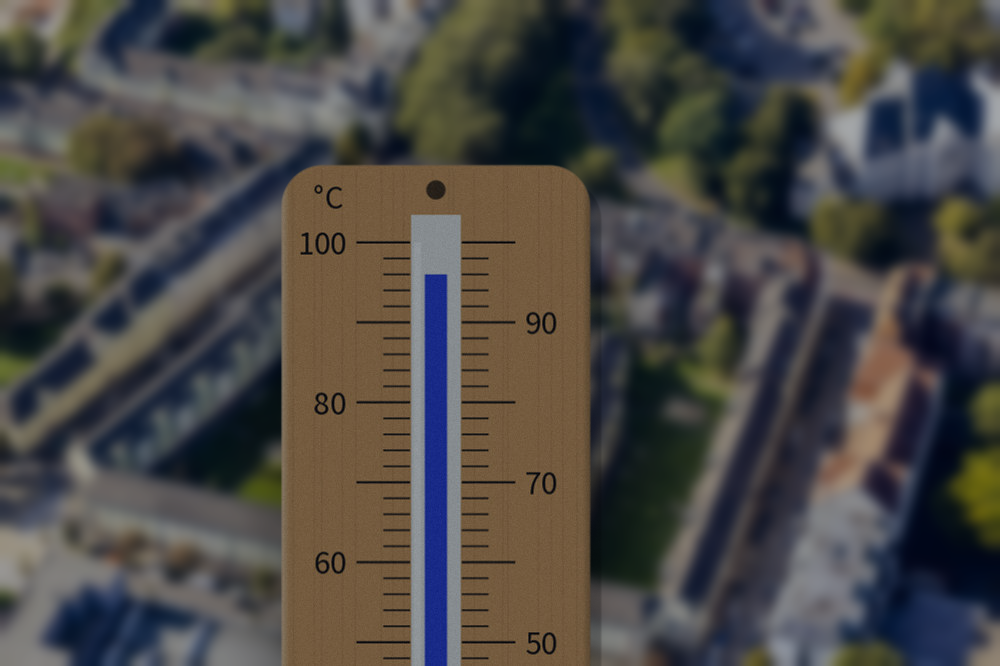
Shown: 96 (°C)
